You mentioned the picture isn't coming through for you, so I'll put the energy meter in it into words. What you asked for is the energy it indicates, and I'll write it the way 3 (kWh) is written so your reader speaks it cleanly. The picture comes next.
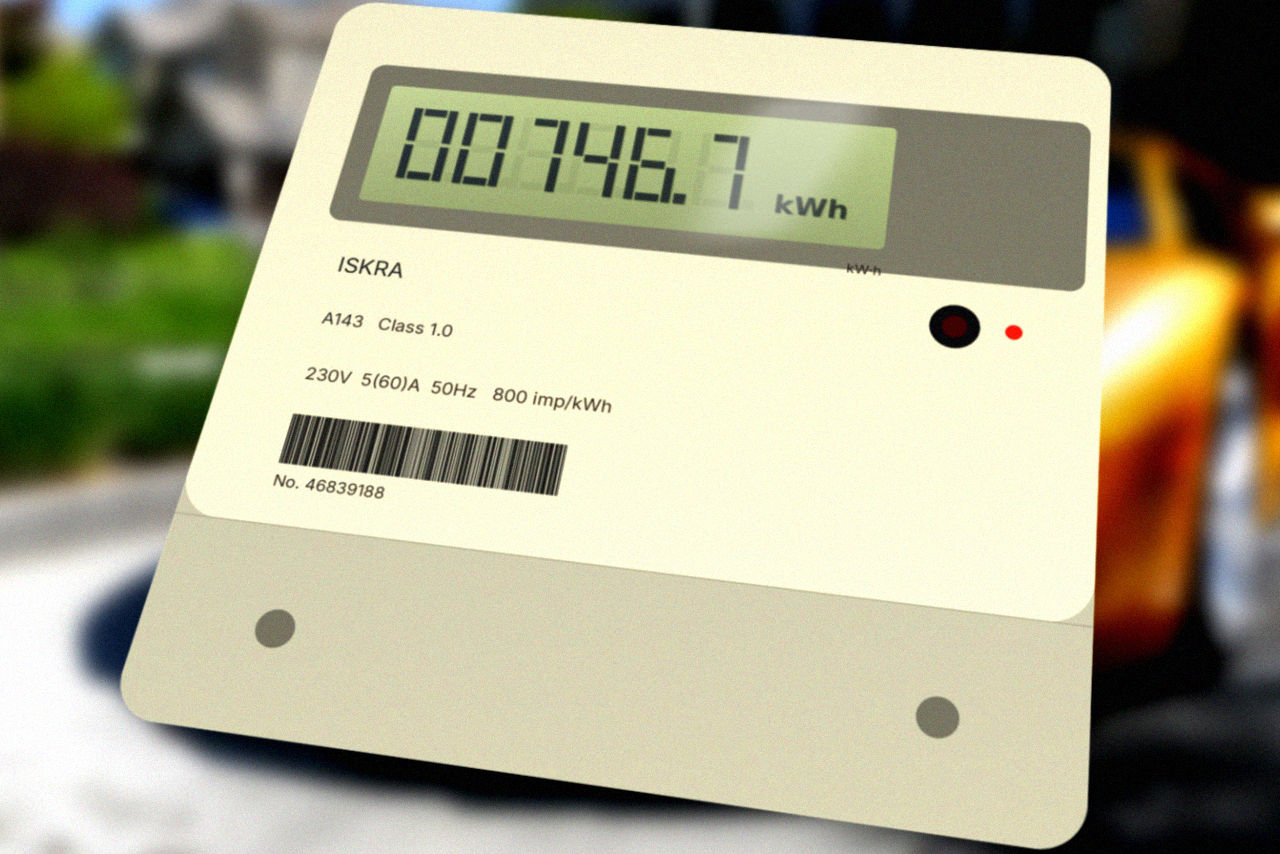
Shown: 746.7 (kWh)
